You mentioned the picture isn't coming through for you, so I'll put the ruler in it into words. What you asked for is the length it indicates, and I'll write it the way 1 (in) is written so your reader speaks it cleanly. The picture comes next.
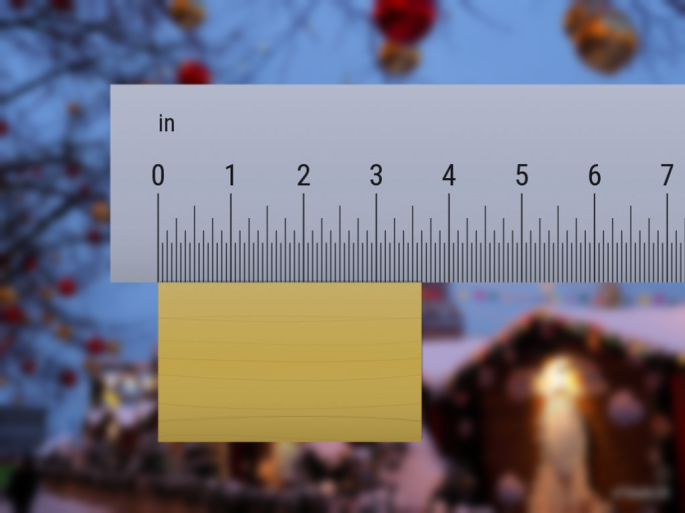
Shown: 3.625 (in)
